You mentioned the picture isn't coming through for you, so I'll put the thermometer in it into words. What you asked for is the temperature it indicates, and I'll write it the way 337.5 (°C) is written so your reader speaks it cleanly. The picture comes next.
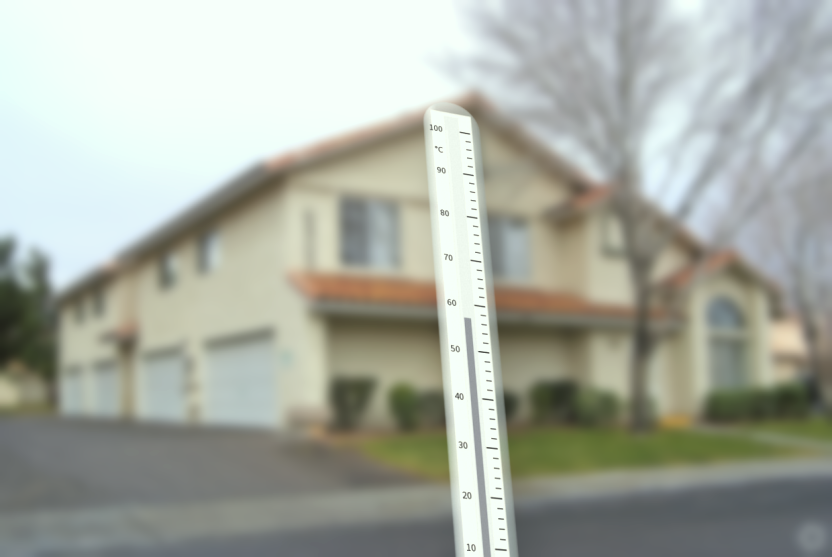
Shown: 57 (°C)
